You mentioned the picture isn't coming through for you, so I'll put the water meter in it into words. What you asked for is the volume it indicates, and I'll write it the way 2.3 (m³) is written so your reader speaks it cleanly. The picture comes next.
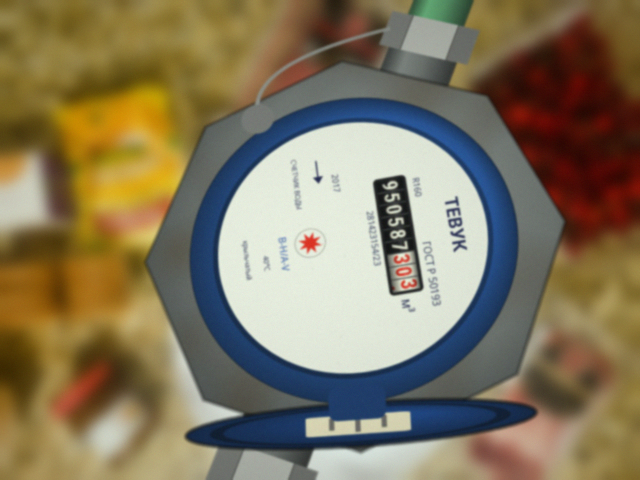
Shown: 950587.303 (m³)
